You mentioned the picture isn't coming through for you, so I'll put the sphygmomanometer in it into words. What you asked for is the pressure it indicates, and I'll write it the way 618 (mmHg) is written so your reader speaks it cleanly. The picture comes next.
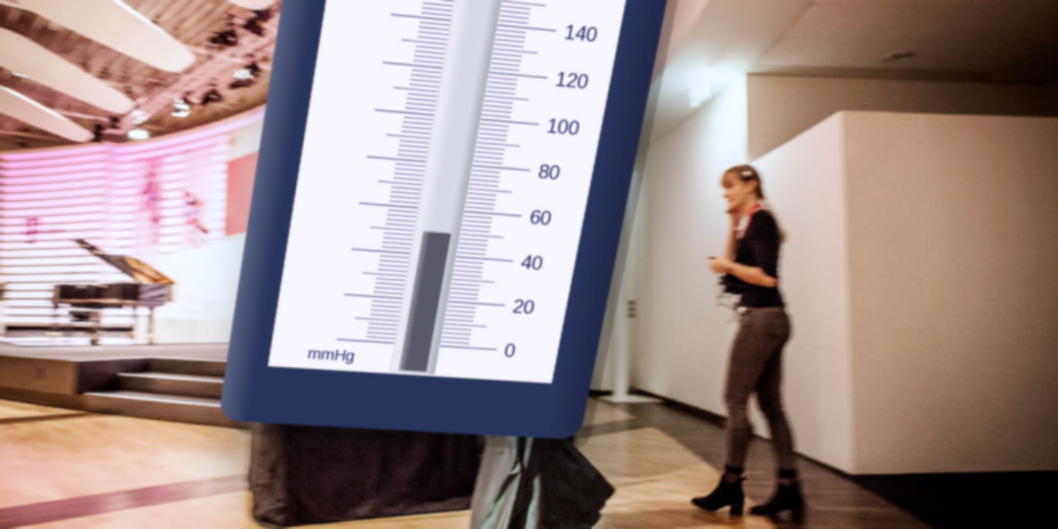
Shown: 50 (mmHg)
